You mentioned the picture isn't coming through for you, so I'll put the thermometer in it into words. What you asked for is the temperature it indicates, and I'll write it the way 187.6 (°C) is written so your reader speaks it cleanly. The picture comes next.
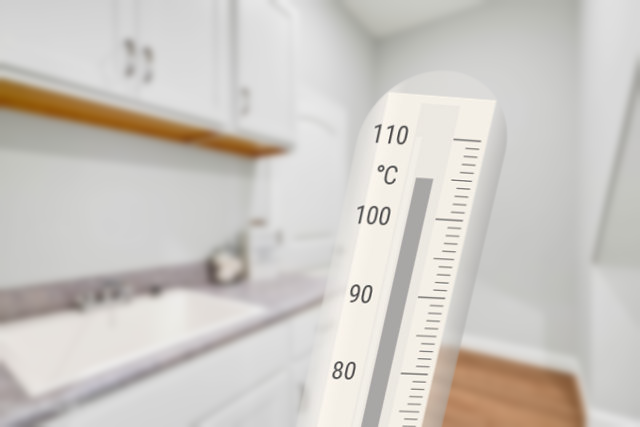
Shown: 105 (°C)
